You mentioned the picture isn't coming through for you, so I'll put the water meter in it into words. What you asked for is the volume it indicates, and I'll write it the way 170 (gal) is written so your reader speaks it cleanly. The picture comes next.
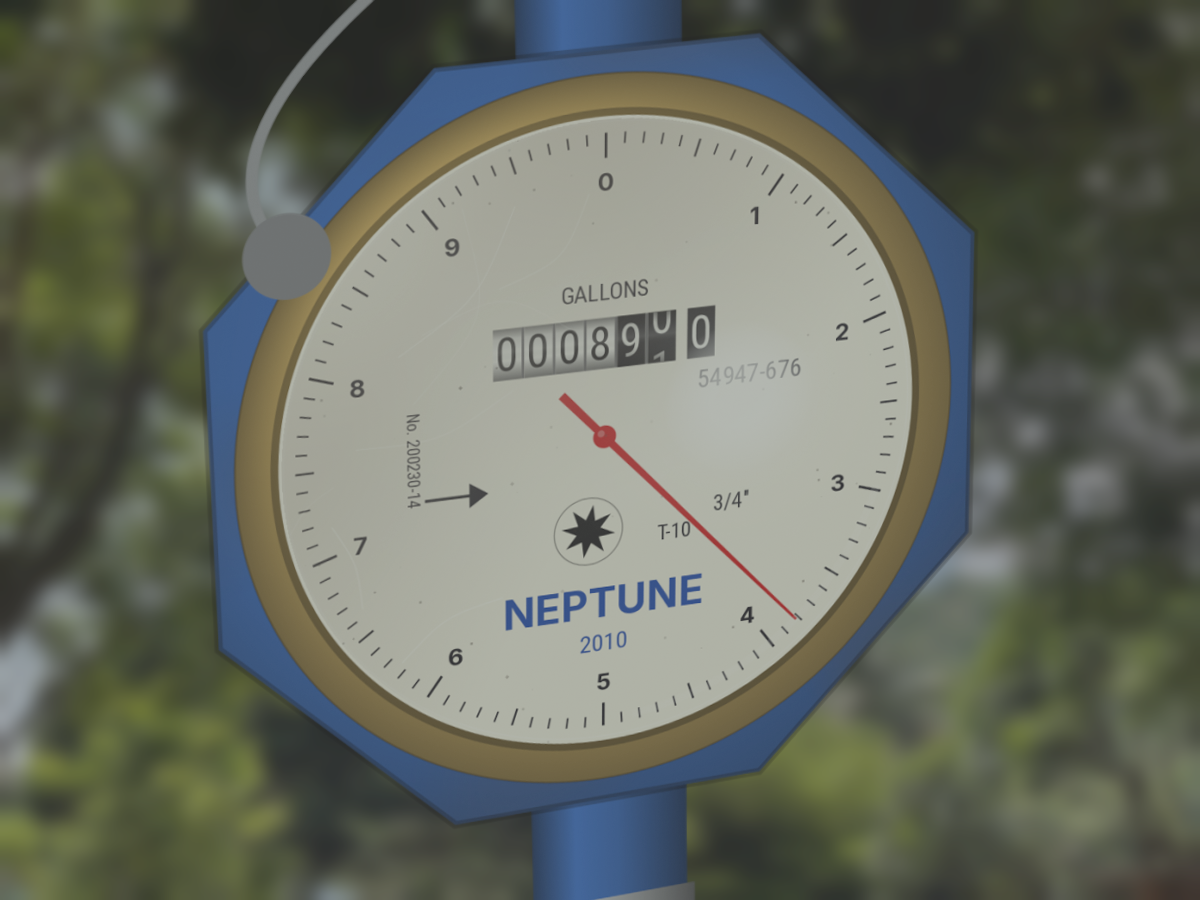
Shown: 8903.8 (gal)
